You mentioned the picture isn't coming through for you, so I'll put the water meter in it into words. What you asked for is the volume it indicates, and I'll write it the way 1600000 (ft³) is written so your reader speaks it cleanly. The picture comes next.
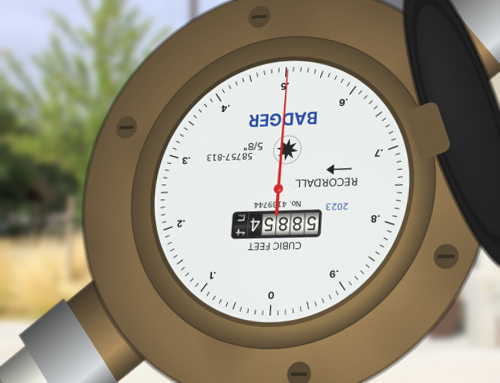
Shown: 588544.50 (ft³)
